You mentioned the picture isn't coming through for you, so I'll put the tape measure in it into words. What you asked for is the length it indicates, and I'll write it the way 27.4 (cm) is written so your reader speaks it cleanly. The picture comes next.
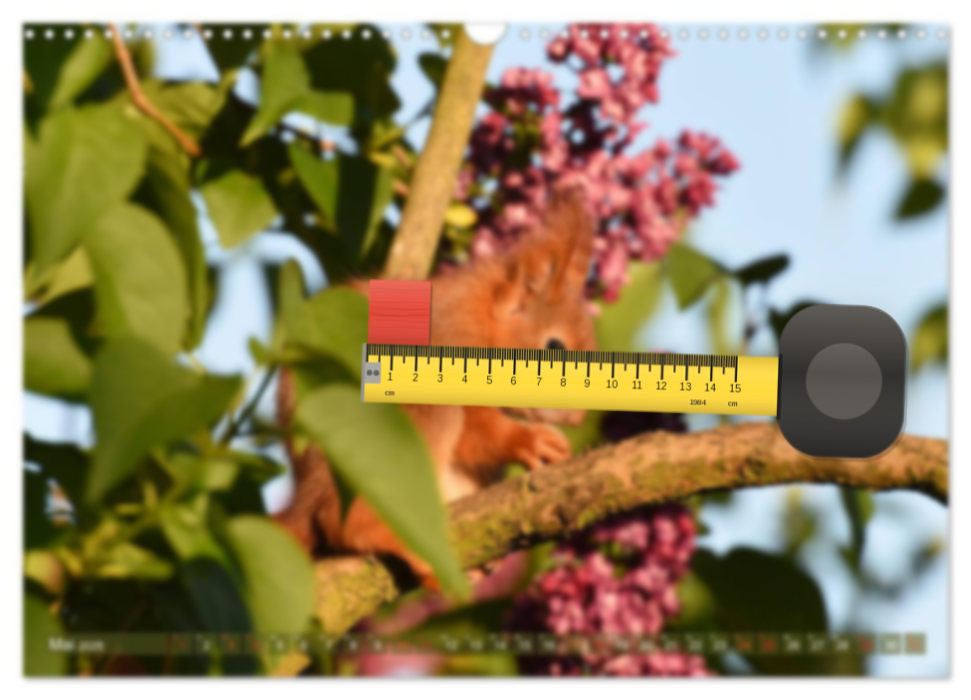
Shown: 2.5 (cm)
